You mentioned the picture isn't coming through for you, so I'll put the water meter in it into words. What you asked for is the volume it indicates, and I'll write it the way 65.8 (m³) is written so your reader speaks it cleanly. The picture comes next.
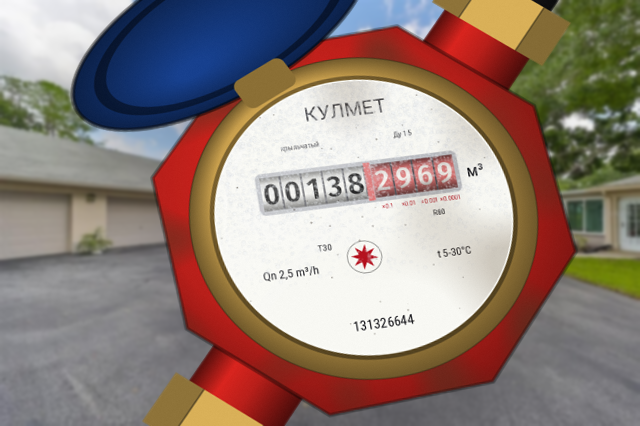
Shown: 138.2969 (m³)
